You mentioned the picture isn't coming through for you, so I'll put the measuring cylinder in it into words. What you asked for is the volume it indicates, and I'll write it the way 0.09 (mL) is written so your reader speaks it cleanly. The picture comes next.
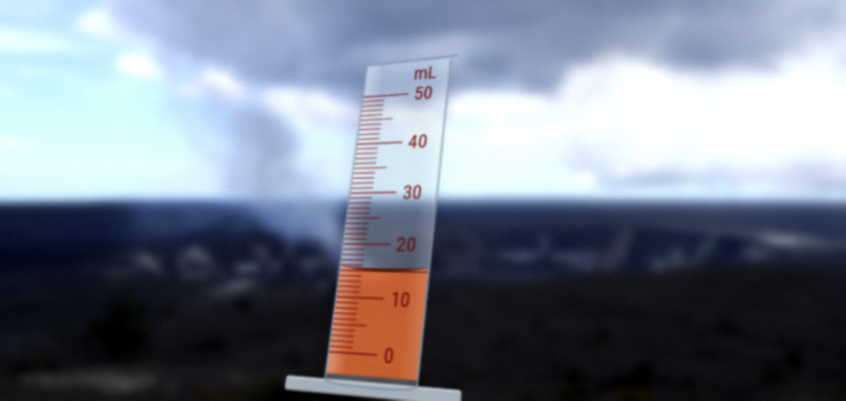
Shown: 15 (mL)
